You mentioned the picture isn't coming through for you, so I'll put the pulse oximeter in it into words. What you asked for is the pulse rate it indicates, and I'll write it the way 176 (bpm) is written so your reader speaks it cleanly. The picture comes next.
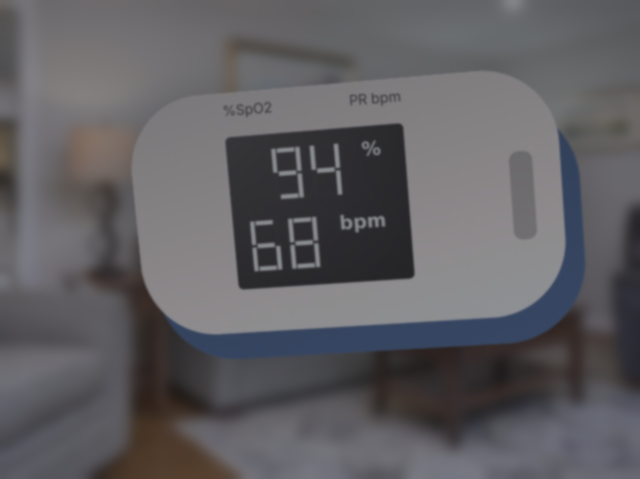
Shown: 68 (bpm)
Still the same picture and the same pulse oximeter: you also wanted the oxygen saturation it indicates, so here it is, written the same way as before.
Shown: 94 (%)
